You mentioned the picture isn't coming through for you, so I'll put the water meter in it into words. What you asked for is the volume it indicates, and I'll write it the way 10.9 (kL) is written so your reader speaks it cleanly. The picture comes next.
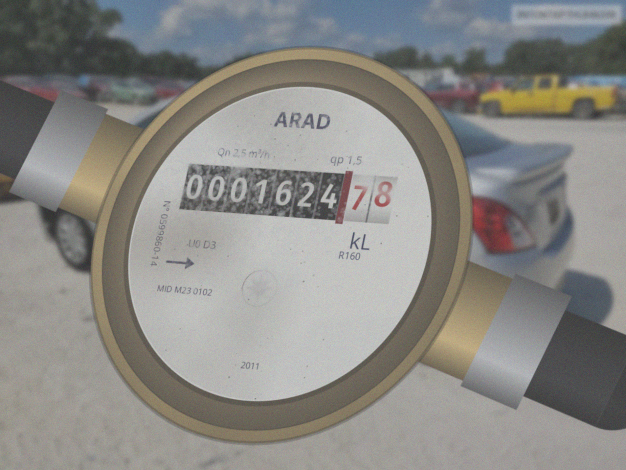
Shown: 1624.78 (kL)
